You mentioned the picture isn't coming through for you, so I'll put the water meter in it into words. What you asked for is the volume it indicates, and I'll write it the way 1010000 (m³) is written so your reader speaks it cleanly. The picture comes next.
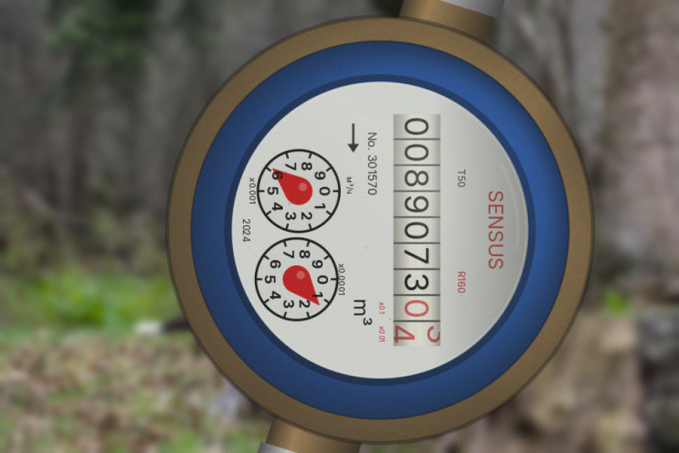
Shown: 89073.0361 (m³)
